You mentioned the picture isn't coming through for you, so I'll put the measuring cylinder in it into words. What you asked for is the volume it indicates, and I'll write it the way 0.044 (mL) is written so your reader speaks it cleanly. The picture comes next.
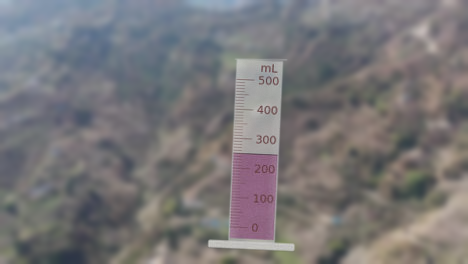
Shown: 250 (mL)
